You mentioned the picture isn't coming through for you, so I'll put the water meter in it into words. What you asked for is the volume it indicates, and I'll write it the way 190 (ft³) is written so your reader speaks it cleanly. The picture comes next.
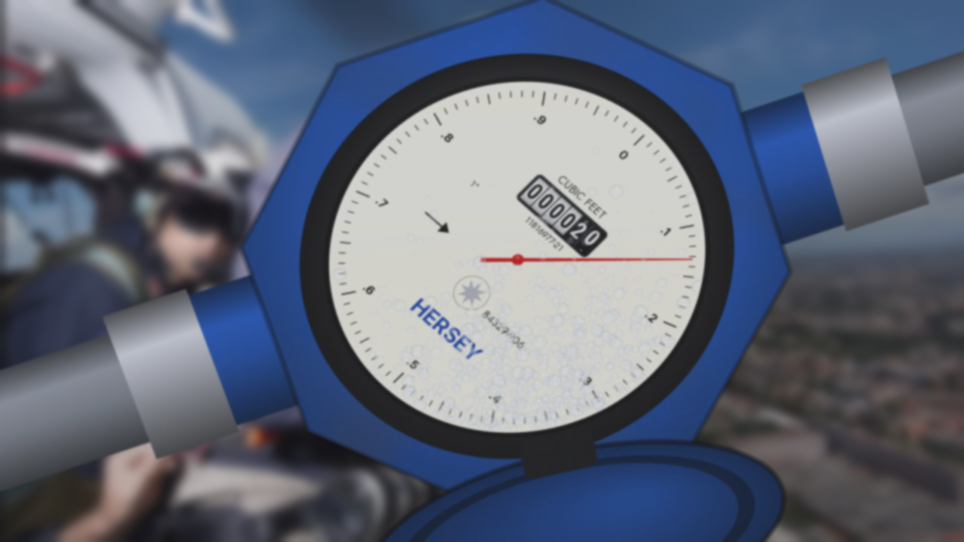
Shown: 20.13 (ft³)
